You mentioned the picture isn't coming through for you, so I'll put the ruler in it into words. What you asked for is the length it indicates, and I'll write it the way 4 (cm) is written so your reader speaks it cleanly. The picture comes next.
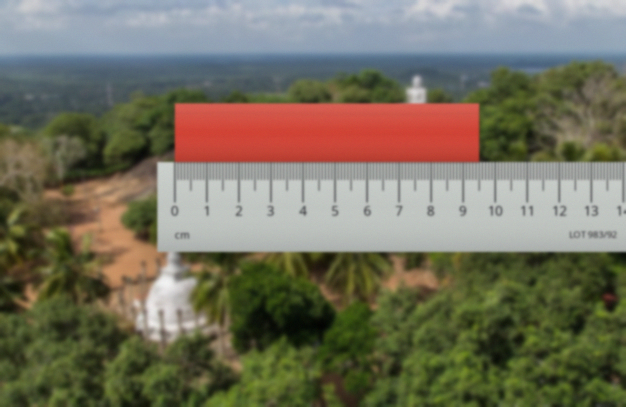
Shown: 9.5 (cm)
